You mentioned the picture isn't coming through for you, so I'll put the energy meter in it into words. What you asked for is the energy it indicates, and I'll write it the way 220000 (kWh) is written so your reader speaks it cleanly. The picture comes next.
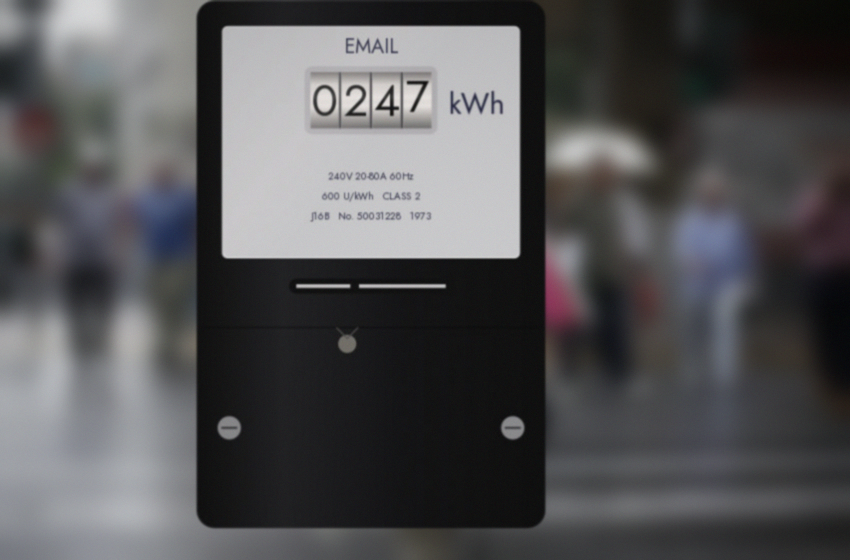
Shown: 247 (kWh)
